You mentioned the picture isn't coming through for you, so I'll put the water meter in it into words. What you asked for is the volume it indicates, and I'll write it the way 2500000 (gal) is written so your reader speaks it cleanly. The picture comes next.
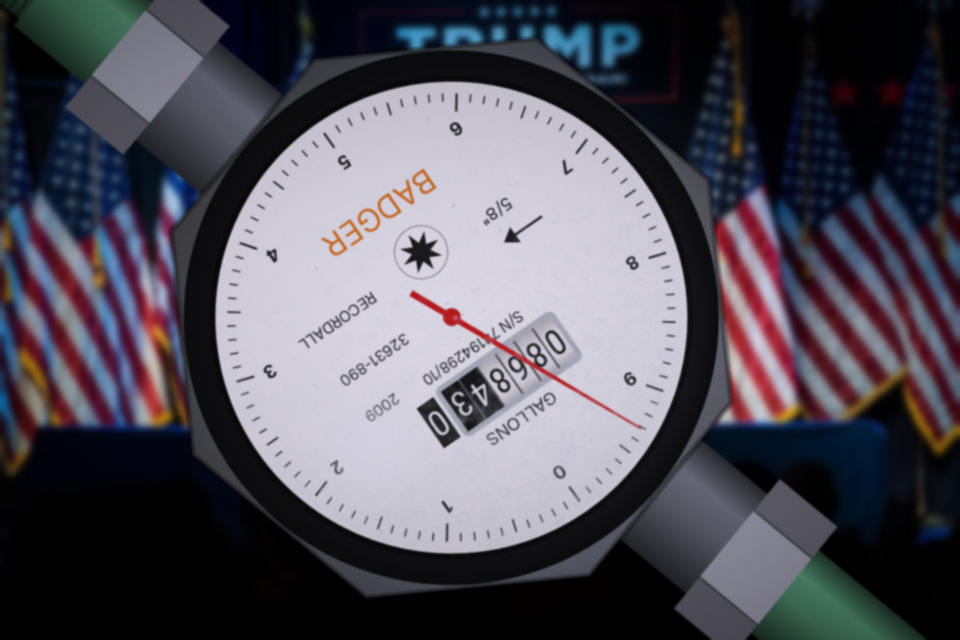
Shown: 868429.3 (gal)
